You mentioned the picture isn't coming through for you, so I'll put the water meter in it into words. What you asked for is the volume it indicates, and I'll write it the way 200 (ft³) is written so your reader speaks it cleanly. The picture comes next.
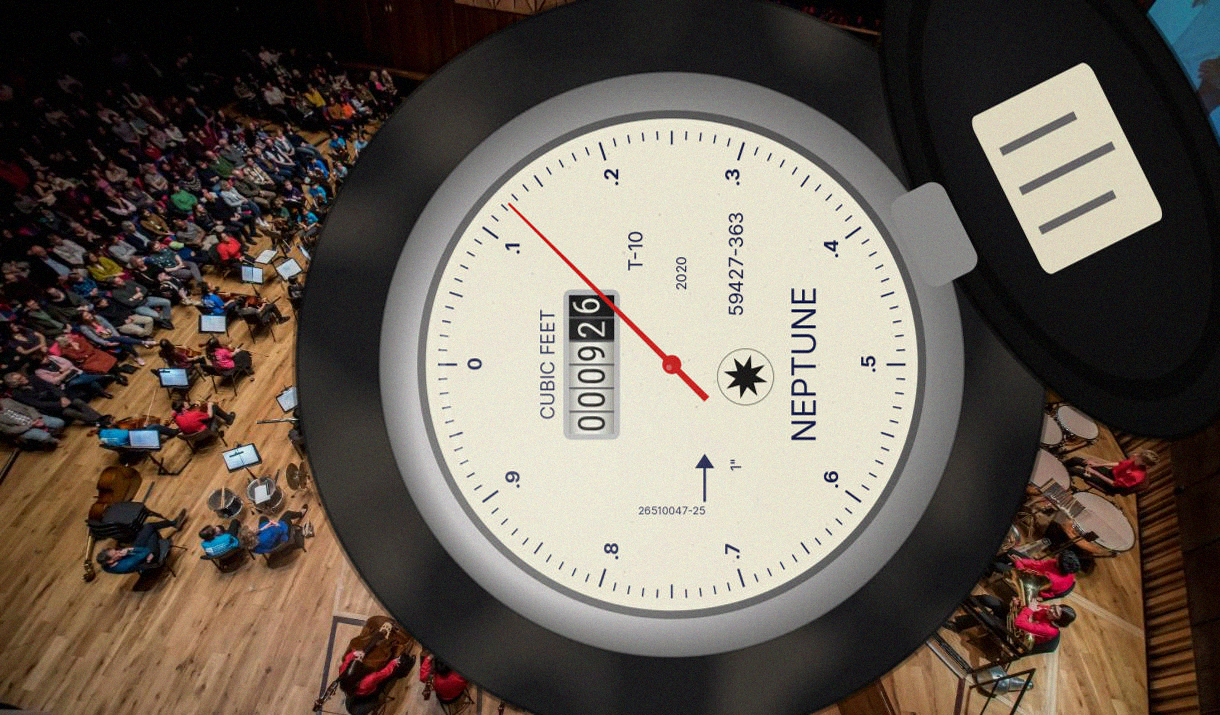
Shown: 926.12 (ft³)
